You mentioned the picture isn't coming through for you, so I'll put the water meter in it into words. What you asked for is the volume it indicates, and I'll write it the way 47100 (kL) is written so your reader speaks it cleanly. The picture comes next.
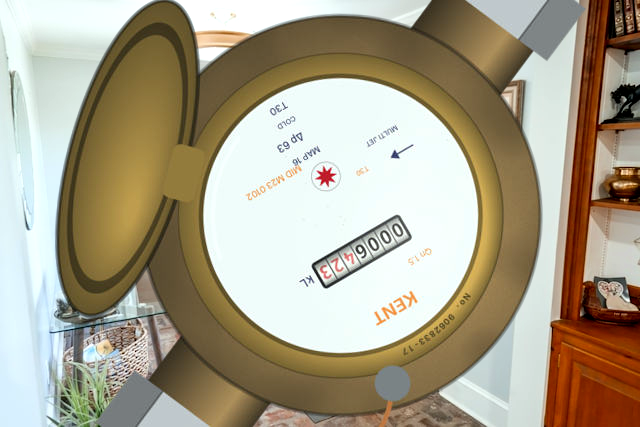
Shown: 6.423 (kL)
